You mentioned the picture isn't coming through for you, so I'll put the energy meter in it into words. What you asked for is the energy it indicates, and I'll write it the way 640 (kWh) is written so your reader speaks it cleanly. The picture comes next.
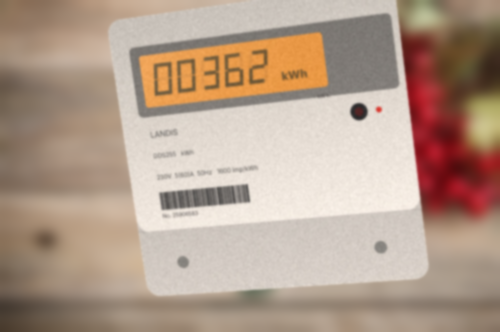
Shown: 362 (kWh)
